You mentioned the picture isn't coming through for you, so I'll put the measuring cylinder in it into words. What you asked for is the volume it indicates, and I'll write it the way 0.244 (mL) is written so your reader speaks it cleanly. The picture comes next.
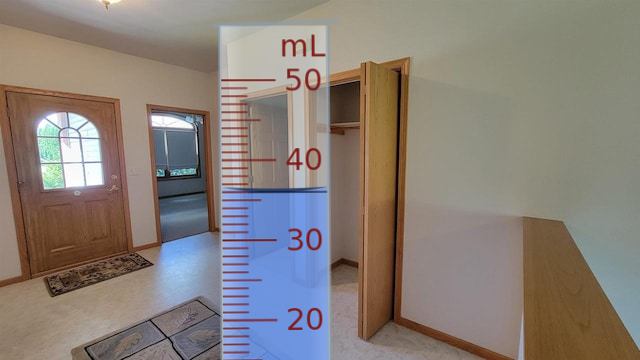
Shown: 36 (mL)
